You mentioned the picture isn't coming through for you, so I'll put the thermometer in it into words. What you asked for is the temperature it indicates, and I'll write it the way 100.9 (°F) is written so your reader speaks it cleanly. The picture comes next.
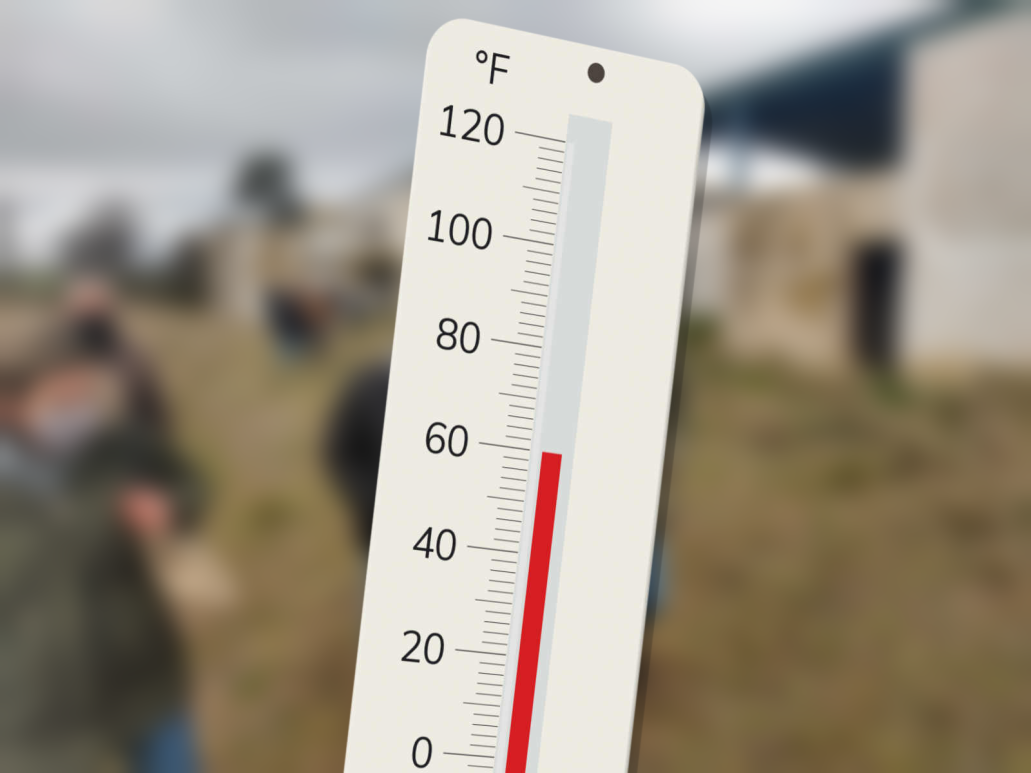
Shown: 60 (°F)
